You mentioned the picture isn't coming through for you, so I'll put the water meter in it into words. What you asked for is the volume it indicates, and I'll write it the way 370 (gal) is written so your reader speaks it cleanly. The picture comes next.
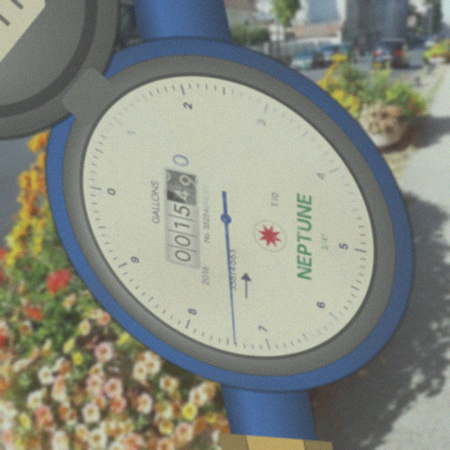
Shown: 15487.4 (gal)
